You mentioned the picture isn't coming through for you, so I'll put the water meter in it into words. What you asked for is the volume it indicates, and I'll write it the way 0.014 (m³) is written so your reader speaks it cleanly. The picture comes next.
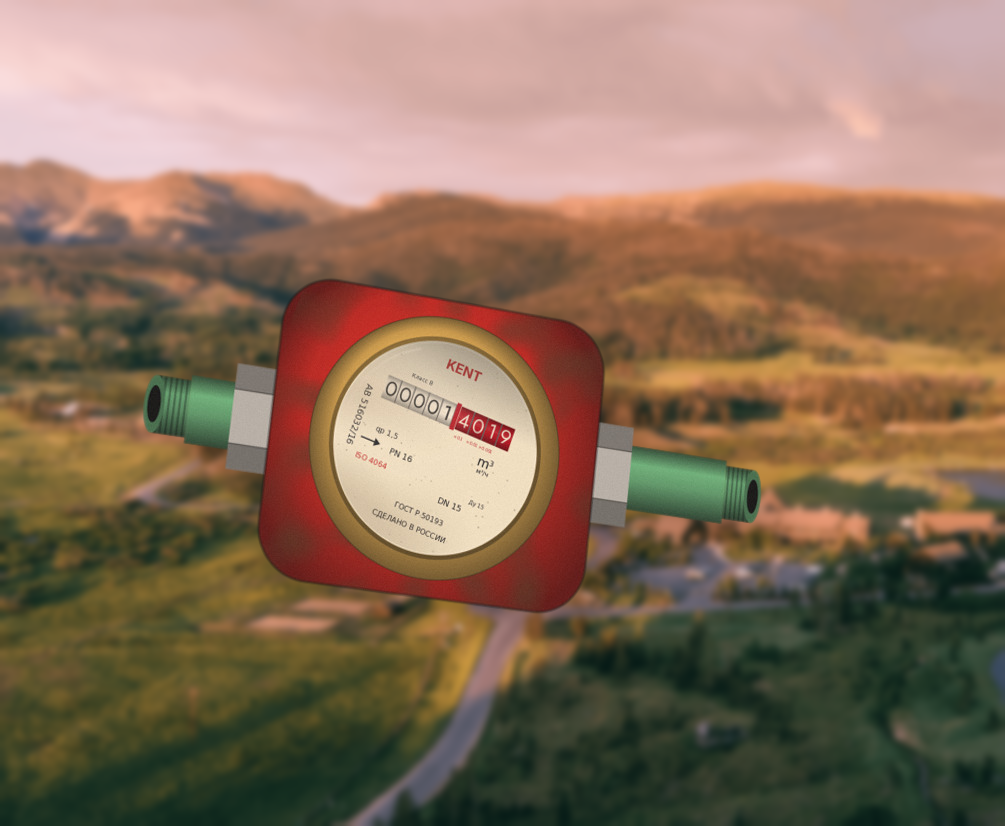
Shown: 1.4019 (m³)
